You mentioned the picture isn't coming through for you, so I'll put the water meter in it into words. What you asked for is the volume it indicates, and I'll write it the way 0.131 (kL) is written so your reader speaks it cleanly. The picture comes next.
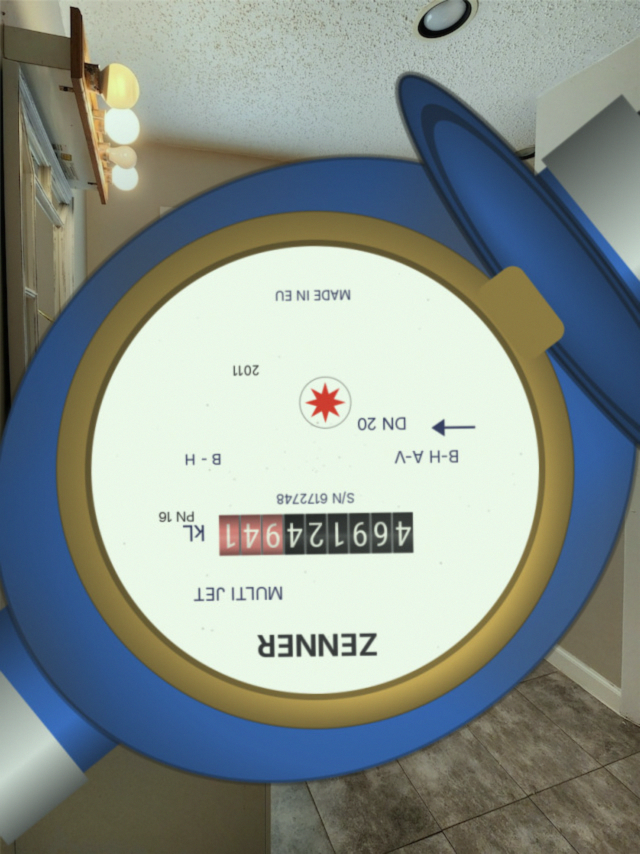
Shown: 469124.941 (kL)
